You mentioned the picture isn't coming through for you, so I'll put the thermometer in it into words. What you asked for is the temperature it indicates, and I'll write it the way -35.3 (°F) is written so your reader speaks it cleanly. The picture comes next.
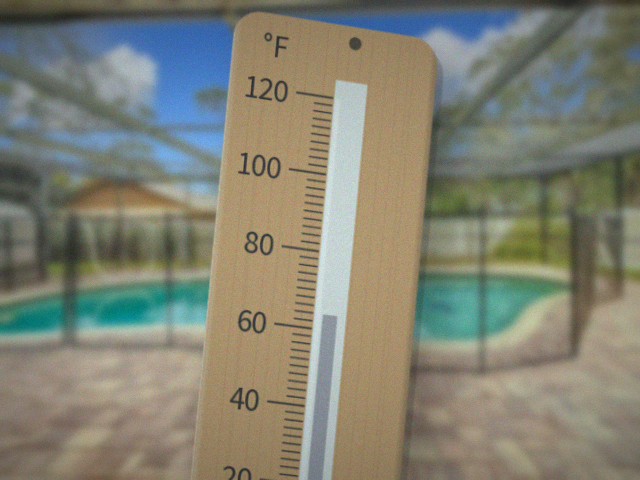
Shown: 64 (°F)
